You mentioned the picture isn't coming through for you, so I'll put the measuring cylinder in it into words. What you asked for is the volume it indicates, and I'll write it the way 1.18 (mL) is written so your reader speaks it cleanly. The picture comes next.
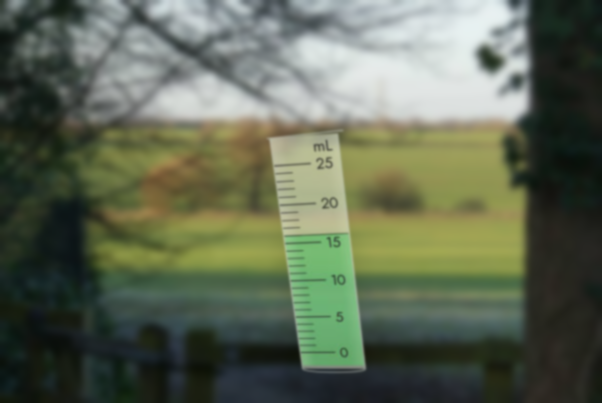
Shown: 16 (mL)
